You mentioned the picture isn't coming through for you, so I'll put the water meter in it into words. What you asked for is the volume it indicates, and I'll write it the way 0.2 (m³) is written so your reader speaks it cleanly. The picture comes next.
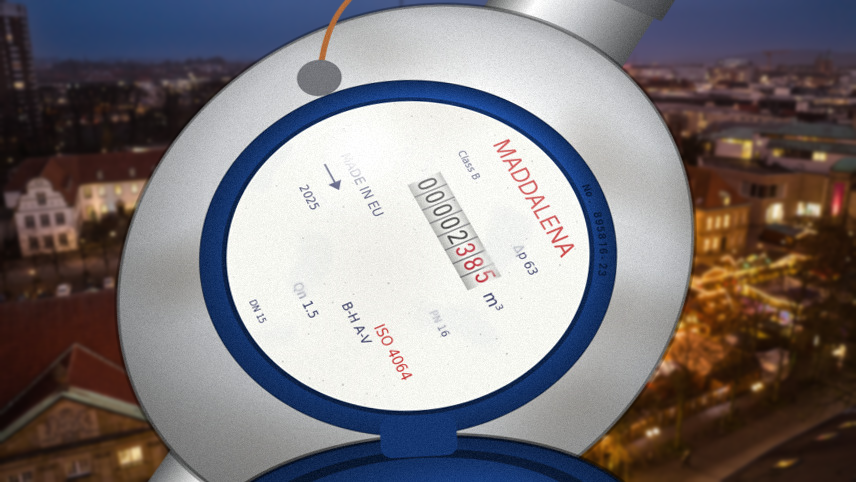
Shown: 2.385 (m³)
